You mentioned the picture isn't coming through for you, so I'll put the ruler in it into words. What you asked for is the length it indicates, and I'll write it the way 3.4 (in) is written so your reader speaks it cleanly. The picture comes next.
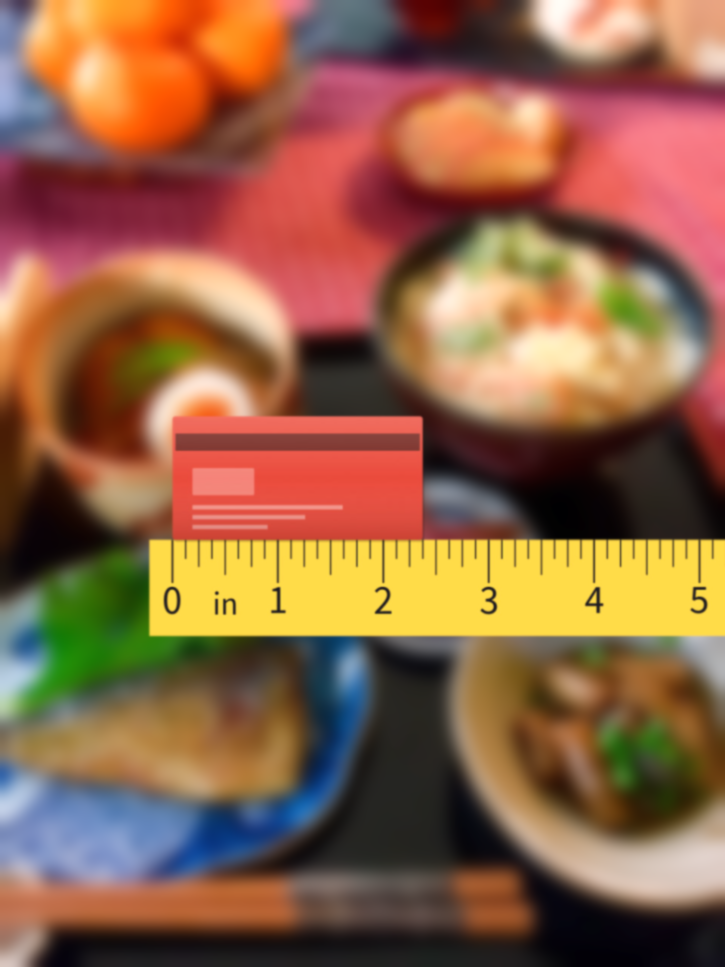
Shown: 2.375 (in)
